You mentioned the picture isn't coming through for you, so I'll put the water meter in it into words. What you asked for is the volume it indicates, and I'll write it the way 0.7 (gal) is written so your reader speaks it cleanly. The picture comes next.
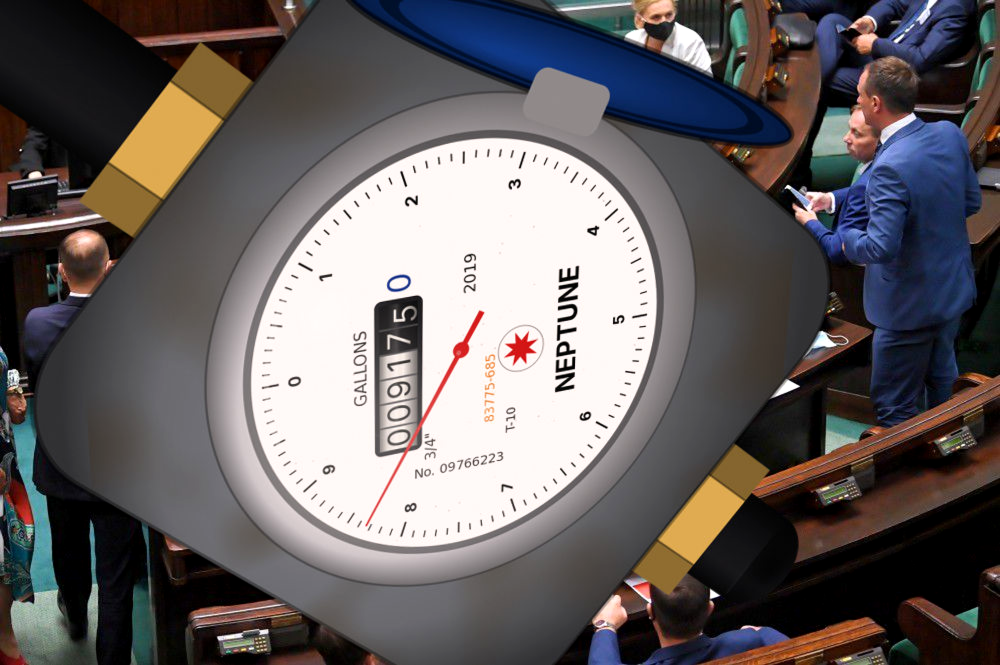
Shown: 91748.3 (gal)
